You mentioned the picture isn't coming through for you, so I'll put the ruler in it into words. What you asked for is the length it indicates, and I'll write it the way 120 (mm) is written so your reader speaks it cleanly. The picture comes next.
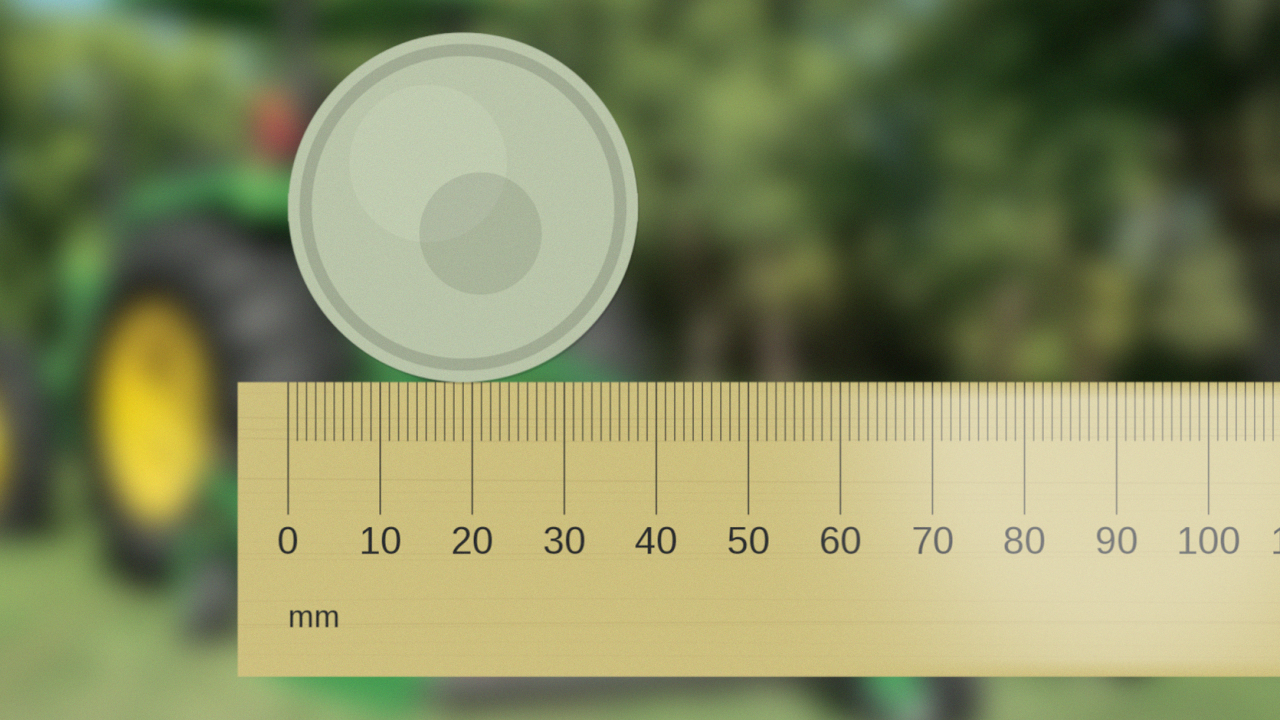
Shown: 38 (mm)
